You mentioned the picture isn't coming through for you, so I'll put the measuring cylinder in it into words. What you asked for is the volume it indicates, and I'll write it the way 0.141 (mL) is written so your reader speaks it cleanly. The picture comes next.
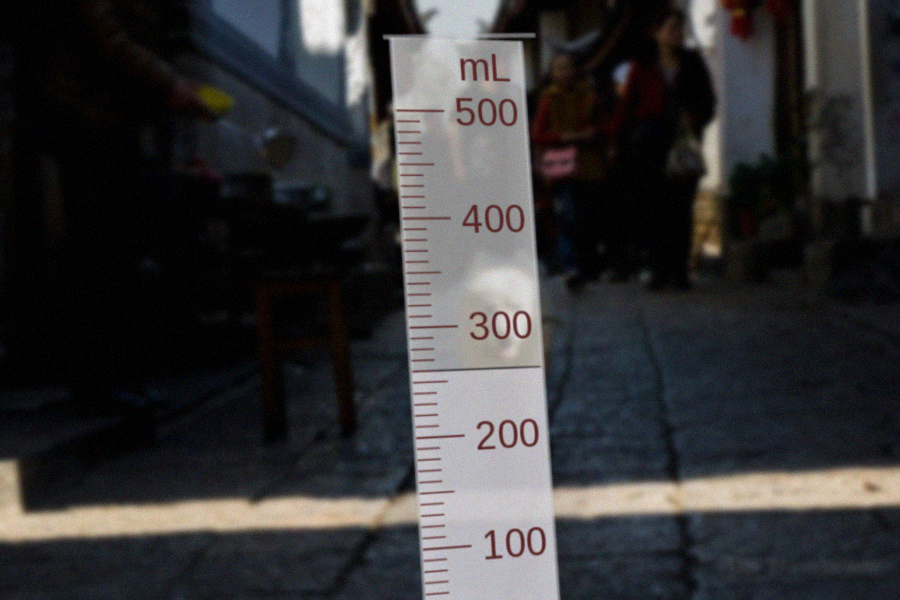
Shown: 260 (mL)
